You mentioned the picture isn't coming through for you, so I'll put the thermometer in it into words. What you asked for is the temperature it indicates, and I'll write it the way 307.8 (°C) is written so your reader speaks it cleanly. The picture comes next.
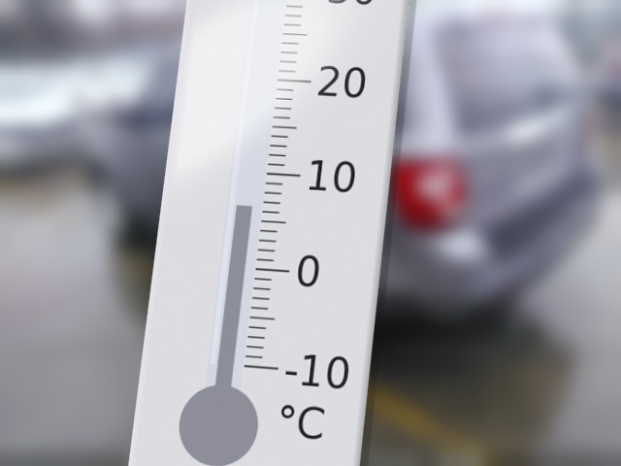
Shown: 6.5 (°C)
